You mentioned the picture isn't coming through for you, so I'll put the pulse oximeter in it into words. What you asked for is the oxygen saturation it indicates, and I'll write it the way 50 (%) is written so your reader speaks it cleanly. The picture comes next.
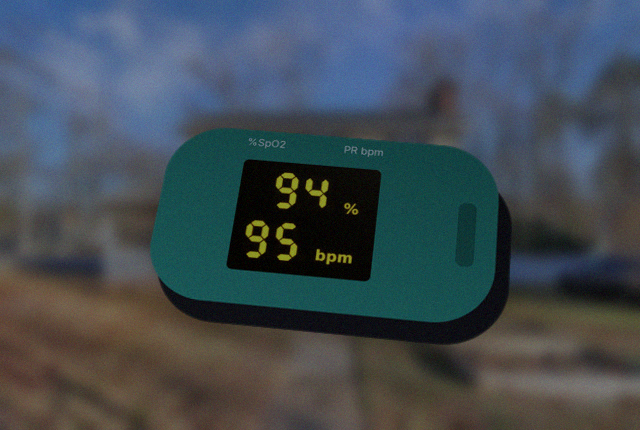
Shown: 94 (%)
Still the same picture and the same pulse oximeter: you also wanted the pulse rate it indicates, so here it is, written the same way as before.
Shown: 95 (bpm)
